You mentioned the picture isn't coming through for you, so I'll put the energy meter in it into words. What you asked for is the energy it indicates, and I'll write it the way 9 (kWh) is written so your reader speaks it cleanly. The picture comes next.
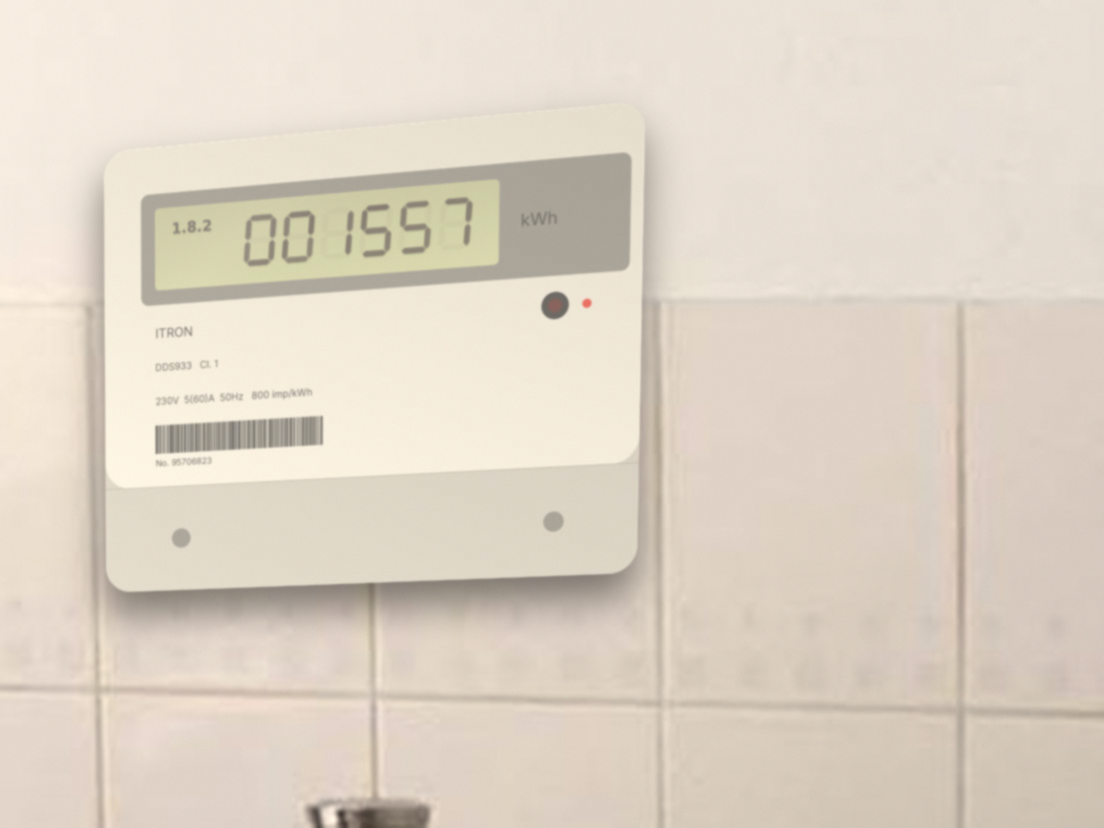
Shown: 1557 (kWh)
